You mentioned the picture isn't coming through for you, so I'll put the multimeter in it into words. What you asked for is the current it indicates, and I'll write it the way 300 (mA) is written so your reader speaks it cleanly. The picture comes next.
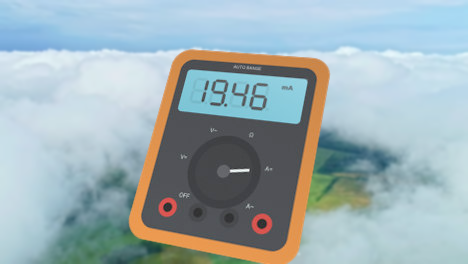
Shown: 19.46 (mA)
